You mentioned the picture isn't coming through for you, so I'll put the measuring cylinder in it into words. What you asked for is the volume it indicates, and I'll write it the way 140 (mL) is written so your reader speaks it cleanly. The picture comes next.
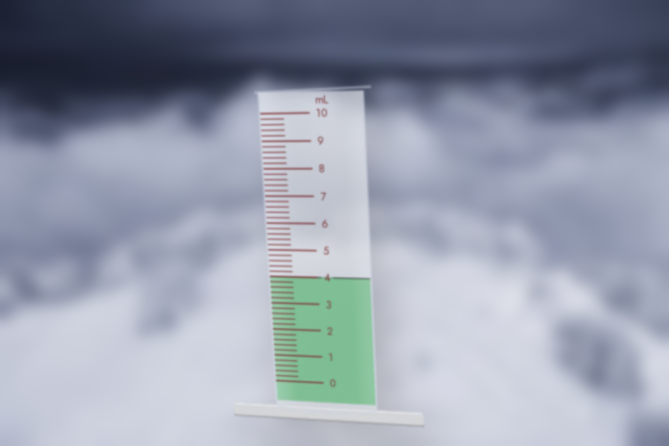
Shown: 4 (mL)
